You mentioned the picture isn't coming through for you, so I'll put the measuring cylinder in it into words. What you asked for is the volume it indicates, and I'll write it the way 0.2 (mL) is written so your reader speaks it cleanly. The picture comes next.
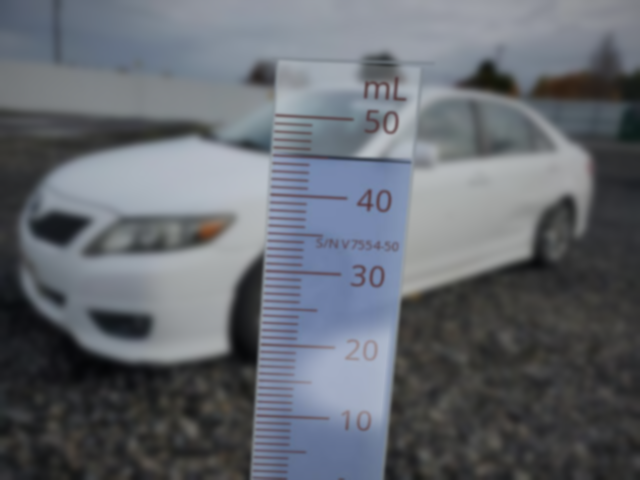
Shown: 45 (mL)
